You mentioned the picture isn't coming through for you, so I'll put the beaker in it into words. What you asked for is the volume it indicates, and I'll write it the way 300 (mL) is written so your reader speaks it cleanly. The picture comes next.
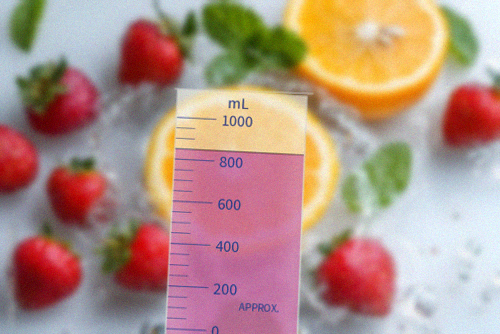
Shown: 850 (mL)
